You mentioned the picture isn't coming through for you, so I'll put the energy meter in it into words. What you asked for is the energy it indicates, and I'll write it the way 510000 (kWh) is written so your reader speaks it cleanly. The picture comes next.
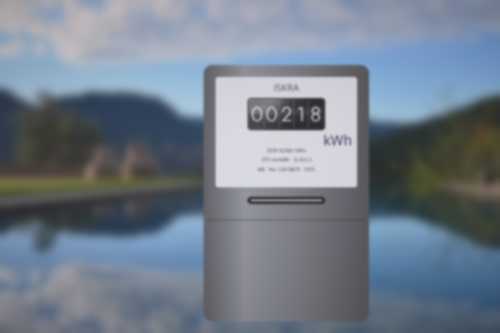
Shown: 218 (kWh)
